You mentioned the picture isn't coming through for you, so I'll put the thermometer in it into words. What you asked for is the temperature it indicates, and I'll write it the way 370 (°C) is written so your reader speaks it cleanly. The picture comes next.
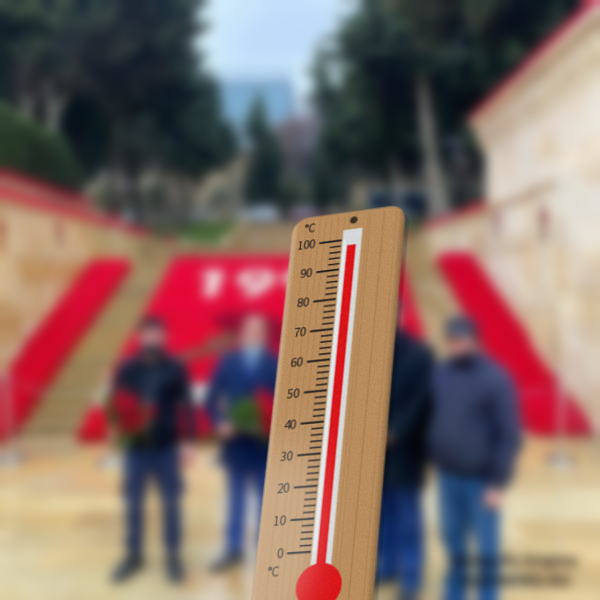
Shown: 98 (°C)
